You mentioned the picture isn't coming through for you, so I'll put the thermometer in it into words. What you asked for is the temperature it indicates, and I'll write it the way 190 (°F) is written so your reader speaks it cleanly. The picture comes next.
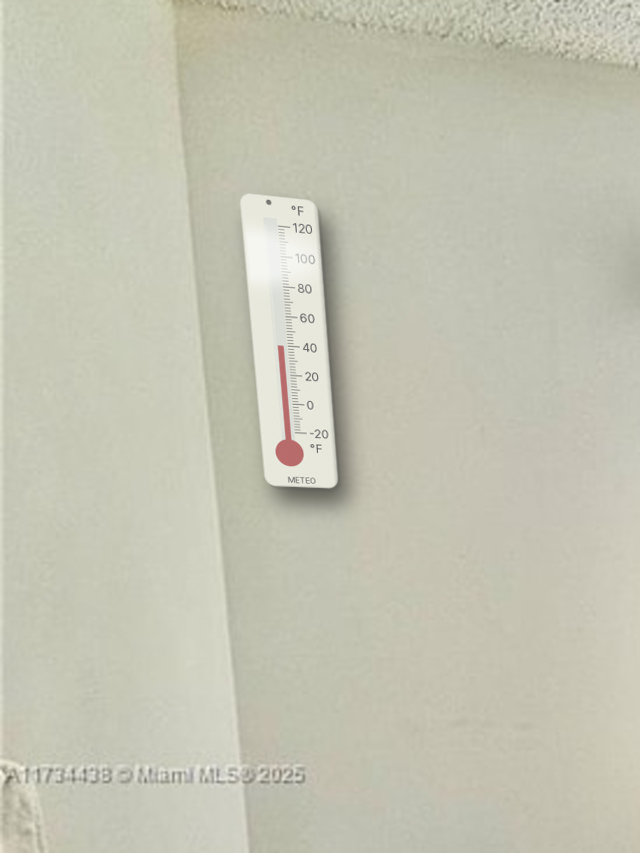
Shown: 40 (°F)
